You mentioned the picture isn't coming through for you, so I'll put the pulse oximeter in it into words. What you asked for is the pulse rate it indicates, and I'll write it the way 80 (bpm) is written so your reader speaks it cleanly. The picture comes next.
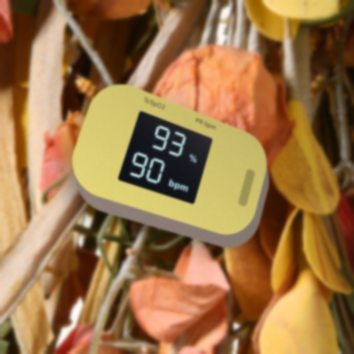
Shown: 90 (bpm)
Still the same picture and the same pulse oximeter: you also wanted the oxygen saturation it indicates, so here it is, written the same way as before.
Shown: 93 (%)
